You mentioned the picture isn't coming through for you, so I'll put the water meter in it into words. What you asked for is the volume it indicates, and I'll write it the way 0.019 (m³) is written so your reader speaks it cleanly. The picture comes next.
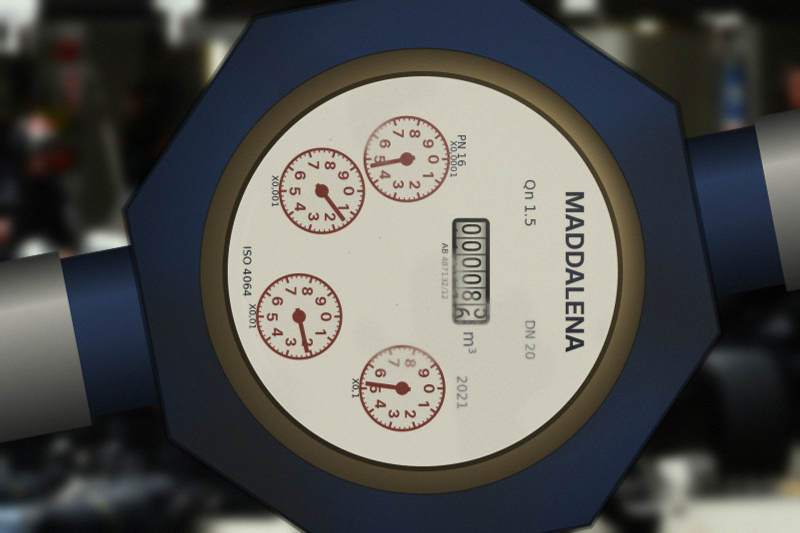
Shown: 85.5214 (m³)
